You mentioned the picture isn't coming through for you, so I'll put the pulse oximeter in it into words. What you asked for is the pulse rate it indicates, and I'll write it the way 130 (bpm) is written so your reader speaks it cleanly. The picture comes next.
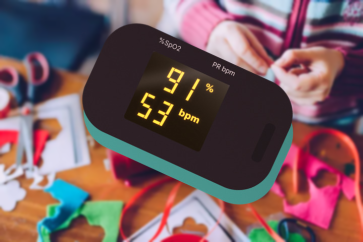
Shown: 53 (bpm)
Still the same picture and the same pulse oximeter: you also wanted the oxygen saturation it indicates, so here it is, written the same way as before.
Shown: 91 (%)
